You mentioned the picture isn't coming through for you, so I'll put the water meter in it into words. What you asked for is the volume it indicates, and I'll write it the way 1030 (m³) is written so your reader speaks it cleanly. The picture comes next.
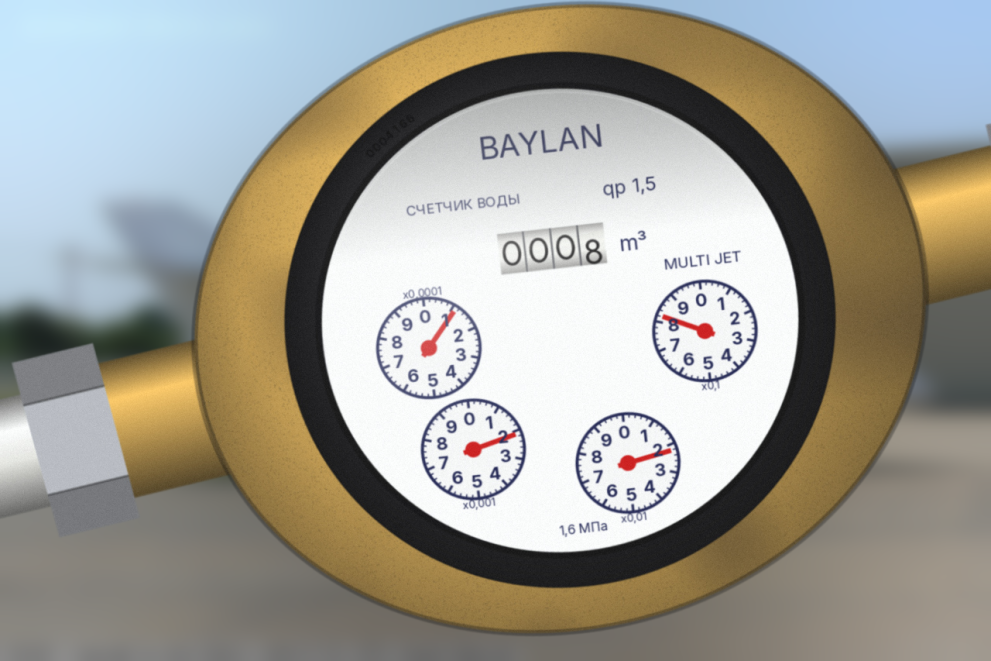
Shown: 7.8221 (m³)
